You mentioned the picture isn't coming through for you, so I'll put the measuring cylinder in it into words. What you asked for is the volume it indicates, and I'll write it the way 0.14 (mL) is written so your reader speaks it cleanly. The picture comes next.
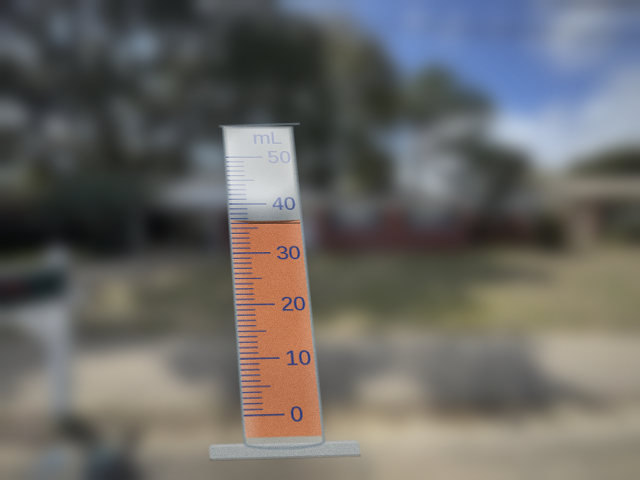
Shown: 36 (mL)
